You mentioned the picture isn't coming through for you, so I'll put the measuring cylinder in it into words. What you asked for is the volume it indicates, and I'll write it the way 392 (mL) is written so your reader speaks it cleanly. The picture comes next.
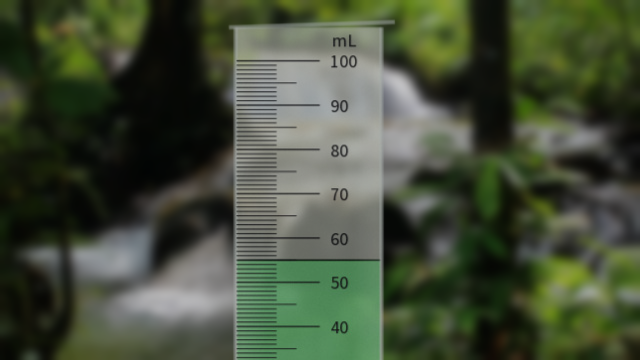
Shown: 55 (mL)
